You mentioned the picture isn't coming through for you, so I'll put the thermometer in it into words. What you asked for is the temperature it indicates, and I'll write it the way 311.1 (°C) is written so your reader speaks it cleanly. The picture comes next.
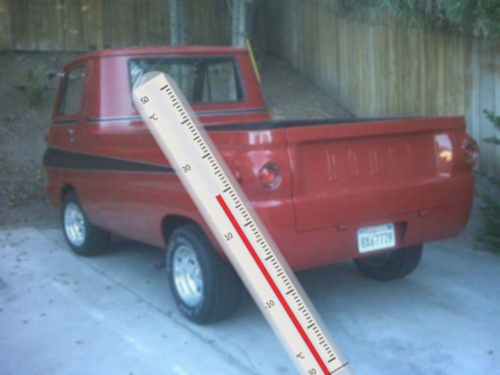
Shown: 20 (°C)
